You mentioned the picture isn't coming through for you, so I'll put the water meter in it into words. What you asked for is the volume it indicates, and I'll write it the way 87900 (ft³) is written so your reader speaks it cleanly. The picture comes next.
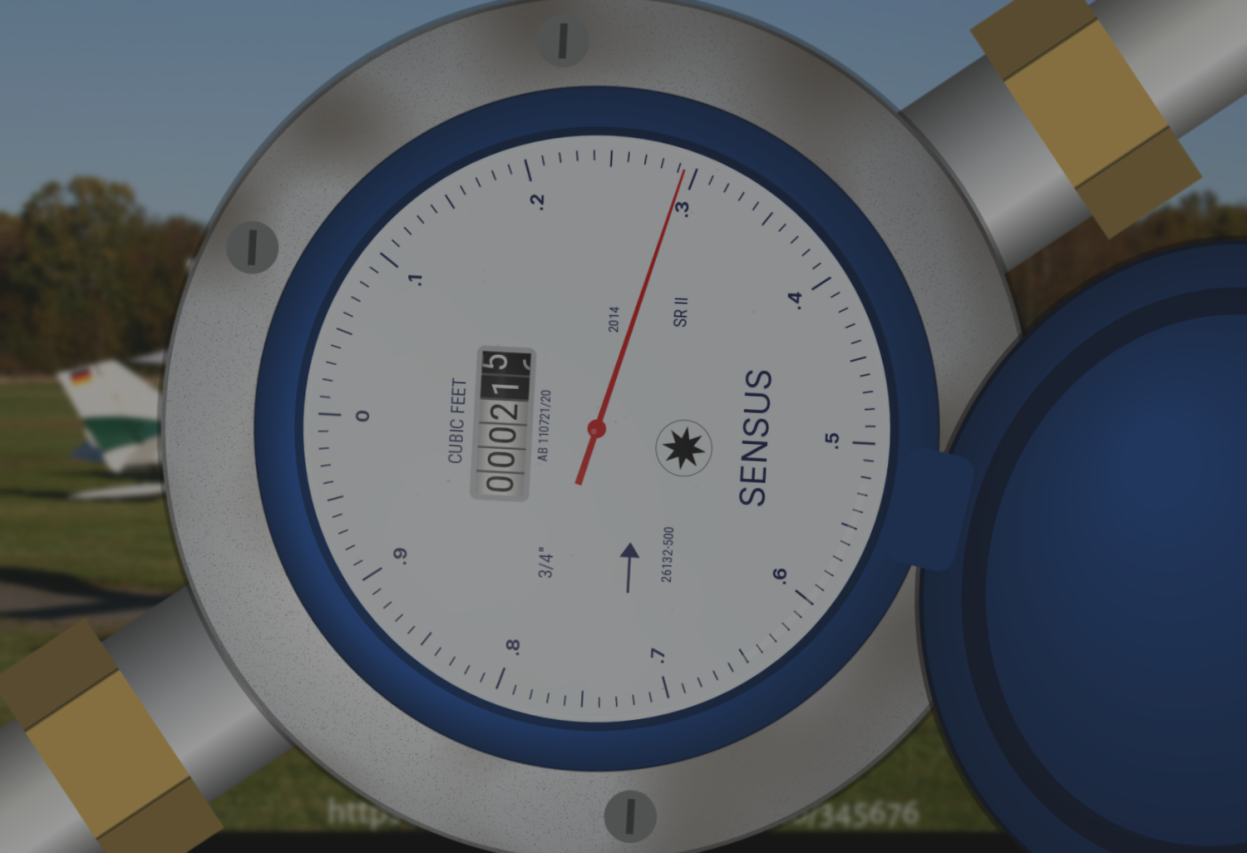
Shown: 215.29 (ft³)
